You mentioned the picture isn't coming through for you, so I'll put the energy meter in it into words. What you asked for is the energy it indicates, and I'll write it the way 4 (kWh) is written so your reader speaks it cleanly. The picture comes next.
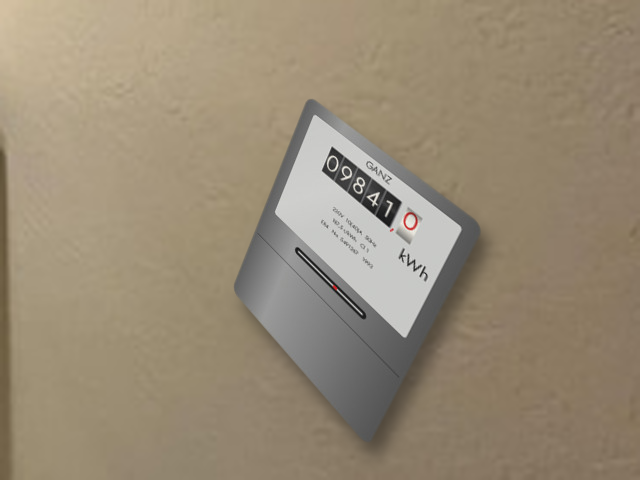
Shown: 9841.0 (kWh)
